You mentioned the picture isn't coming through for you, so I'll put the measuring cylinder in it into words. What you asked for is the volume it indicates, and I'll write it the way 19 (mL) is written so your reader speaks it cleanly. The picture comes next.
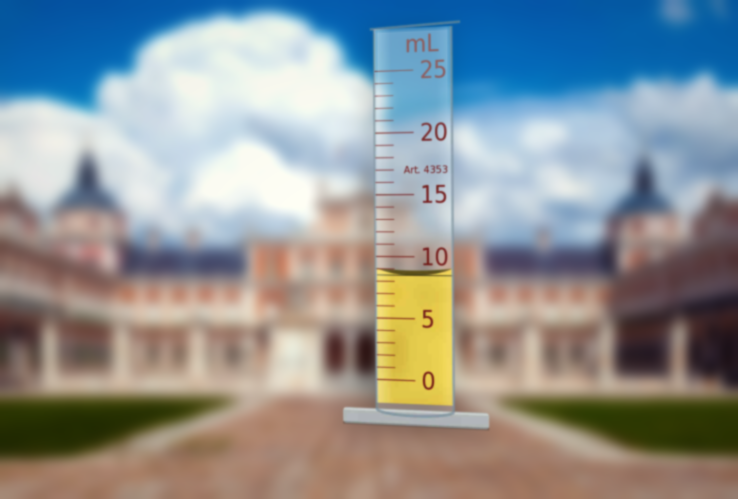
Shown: 8.5 (mL)
